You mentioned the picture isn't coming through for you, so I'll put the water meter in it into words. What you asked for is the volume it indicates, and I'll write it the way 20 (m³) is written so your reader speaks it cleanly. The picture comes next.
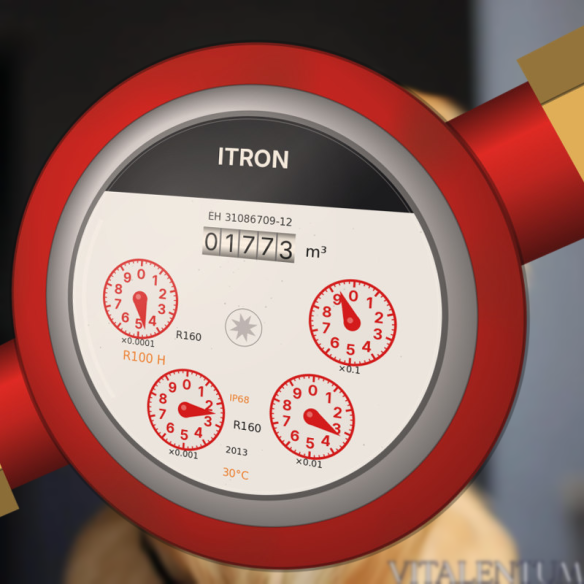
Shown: 1772.9324 (m³)
